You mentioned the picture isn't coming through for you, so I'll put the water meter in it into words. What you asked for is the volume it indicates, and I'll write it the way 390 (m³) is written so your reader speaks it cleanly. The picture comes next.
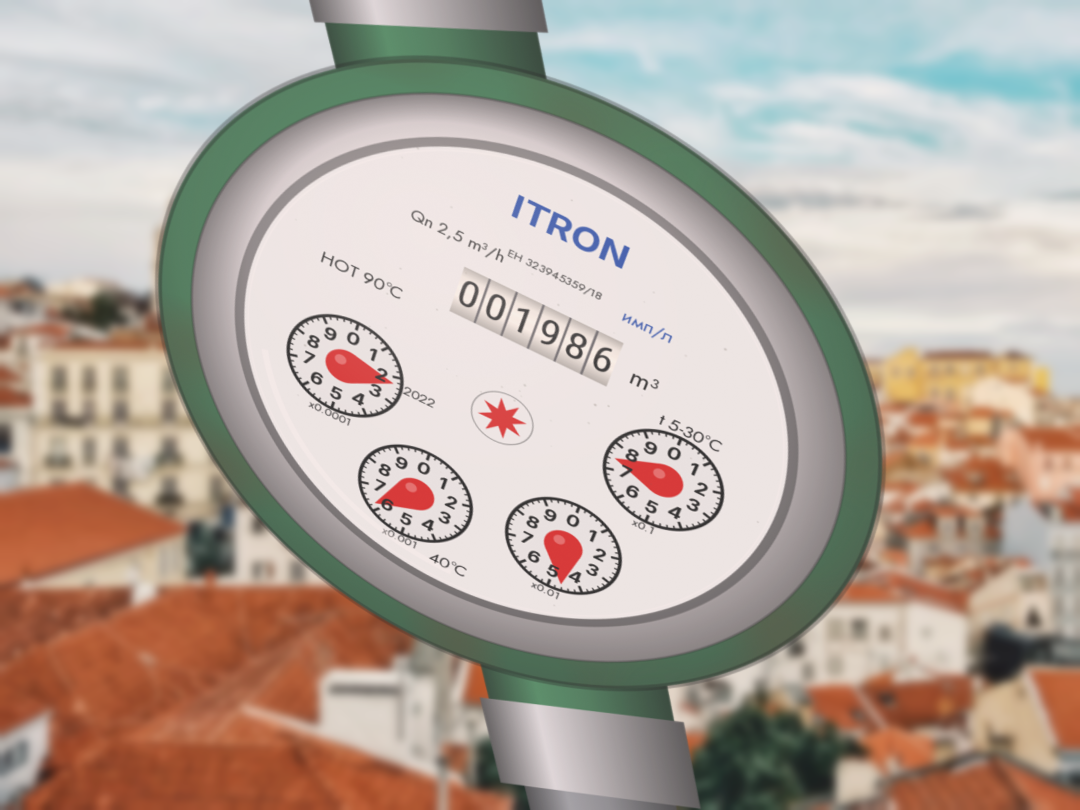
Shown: 1986.7462 (m³)
